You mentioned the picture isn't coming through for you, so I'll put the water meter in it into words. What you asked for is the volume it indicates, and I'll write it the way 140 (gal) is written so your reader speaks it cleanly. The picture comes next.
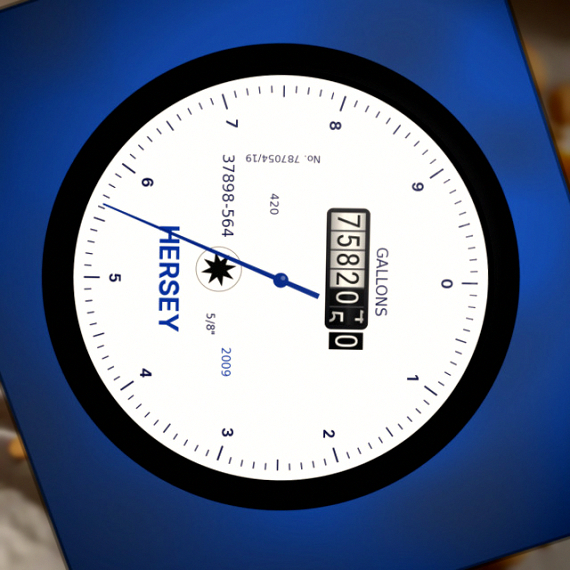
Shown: 7582045.6 (gal)
